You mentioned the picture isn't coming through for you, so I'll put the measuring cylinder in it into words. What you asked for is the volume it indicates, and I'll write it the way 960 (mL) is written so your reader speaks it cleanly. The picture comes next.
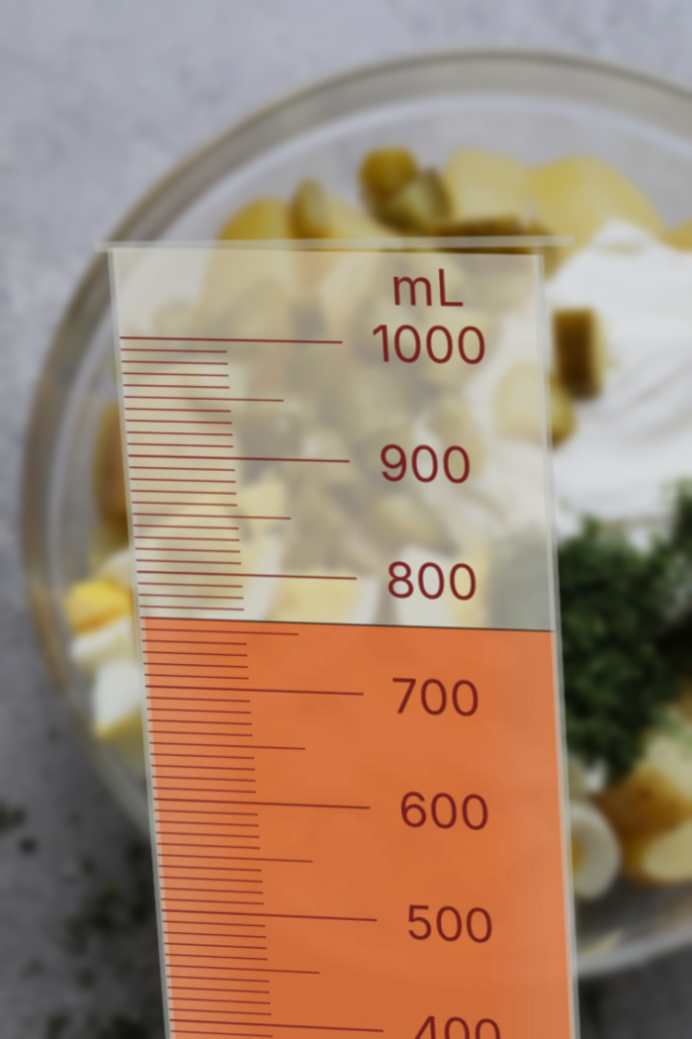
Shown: 760 (mL)
